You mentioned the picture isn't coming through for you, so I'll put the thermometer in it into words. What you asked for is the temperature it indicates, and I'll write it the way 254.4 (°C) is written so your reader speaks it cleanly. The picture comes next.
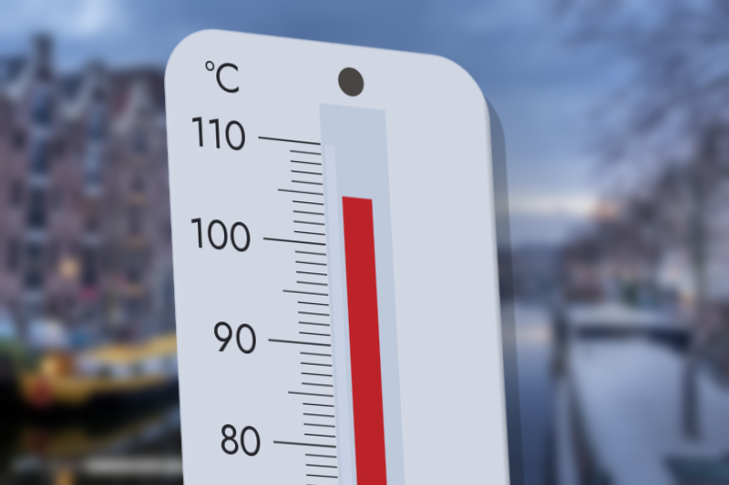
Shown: 105 (°C)
